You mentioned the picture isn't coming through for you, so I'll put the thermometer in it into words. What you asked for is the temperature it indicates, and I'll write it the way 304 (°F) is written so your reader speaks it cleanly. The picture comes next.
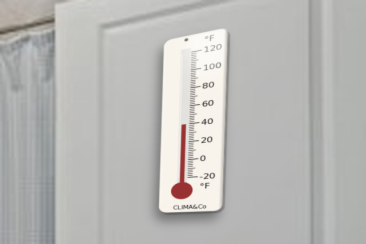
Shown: 40 (°F)
